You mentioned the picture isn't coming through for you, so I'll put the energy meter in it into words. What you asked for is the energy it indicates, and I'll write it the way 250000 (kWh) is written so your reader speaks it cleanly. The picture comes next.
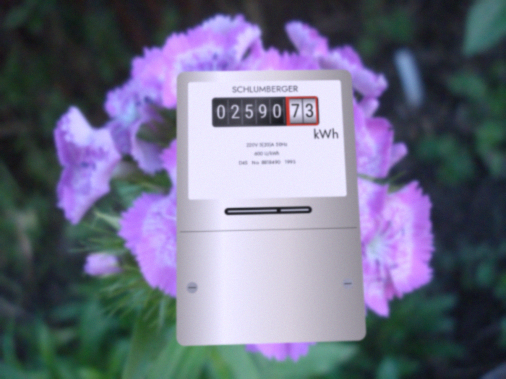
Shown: 2590.73 (kWh)
